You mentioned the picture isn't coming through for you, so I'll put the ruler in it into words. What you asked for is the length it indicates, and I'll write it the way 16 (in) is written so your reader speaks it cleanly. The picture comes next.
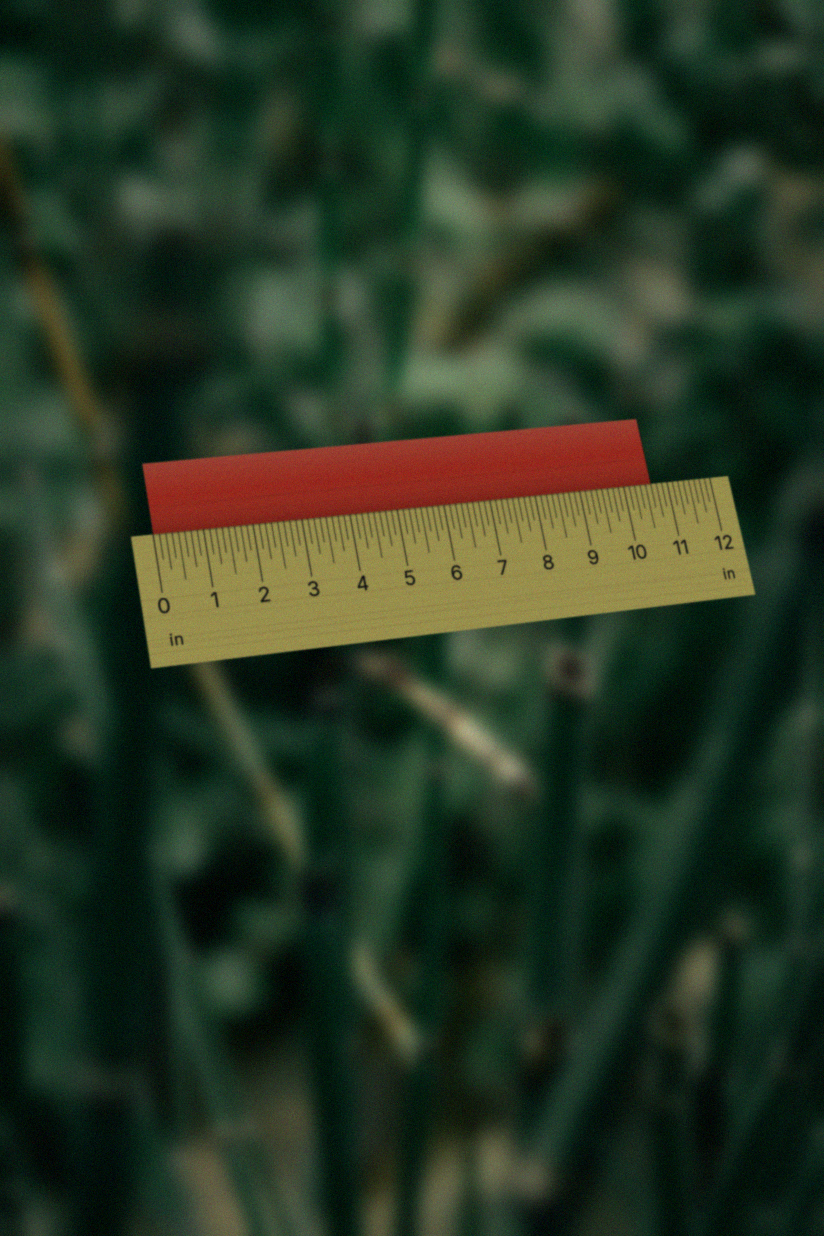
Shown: 10.625 (in)
